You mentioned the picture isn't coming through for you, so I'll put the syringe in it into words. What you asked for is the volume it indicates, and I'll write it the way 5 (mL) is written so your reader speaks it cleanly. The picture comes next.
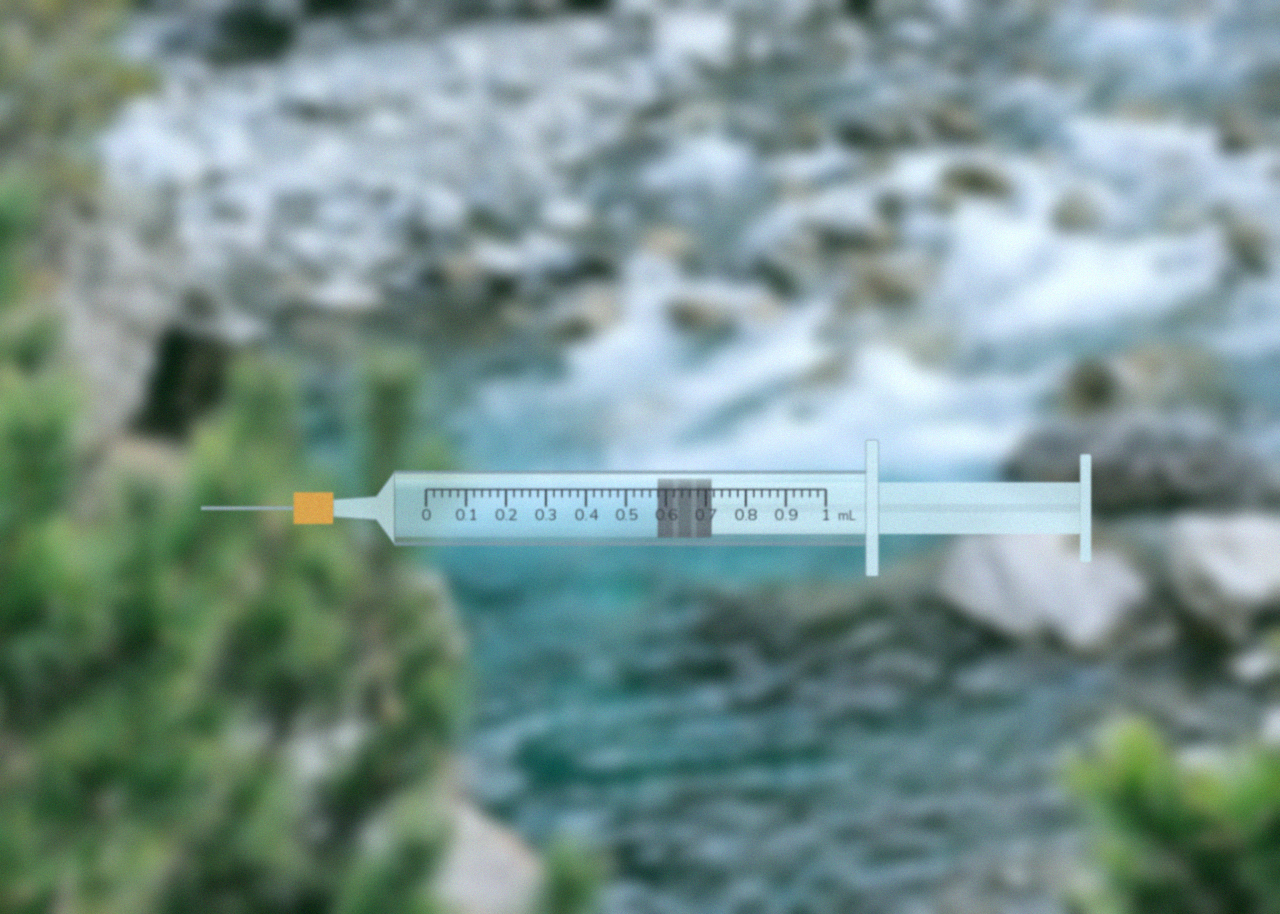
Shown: 0.58 (mL)
